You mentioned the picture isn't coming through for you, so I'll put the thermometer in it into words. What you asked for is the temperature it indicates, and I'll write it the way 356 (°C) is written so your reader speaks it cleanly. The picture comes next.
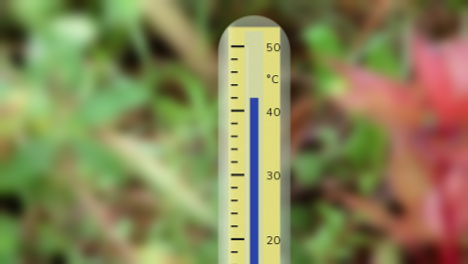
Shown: 42 (°C)
